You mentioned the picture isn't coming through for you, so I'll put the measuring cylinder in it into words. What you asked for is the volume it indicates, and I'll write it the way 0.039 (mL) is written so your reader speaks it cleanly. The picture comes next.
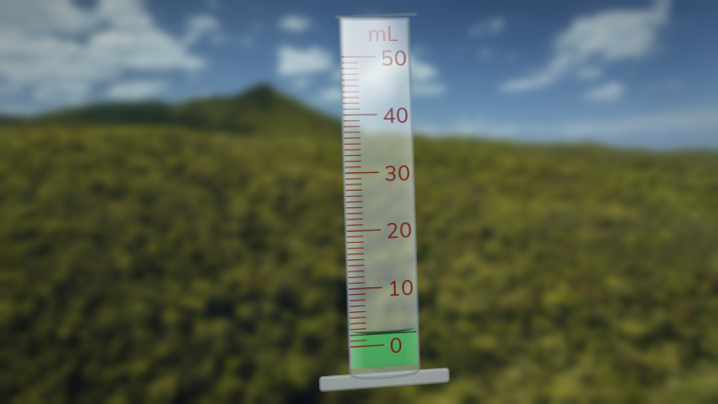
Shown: 2 (mL)
